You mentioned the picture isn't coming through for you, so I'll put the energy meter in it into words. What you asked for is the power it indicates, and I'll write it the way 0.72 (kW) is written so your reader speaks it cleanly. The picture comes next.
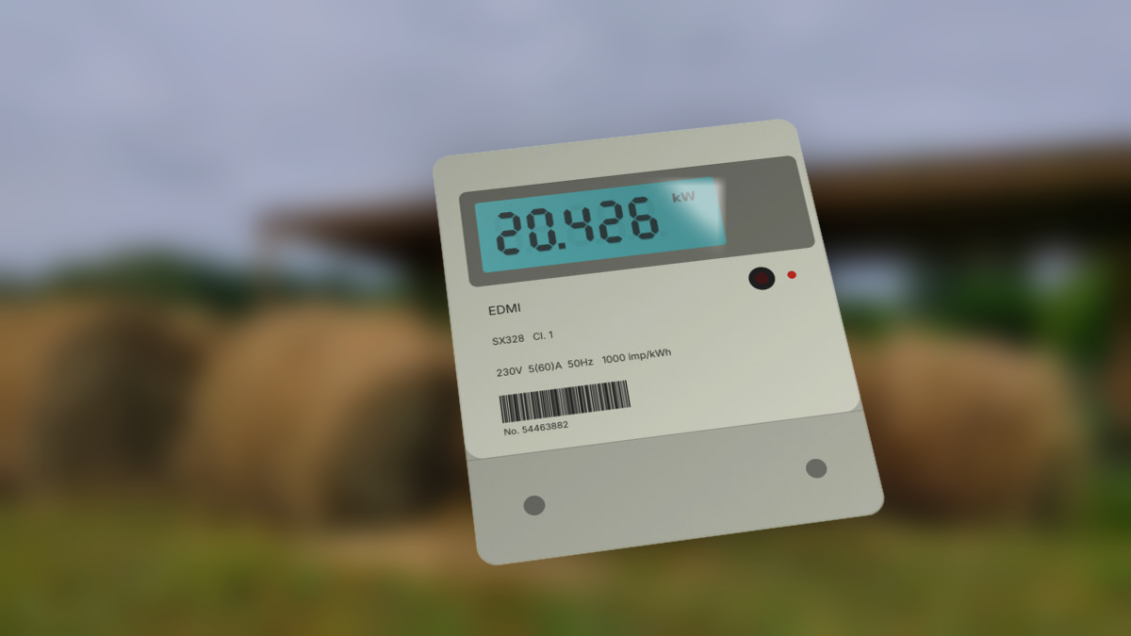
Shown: 20.426 (kW)
